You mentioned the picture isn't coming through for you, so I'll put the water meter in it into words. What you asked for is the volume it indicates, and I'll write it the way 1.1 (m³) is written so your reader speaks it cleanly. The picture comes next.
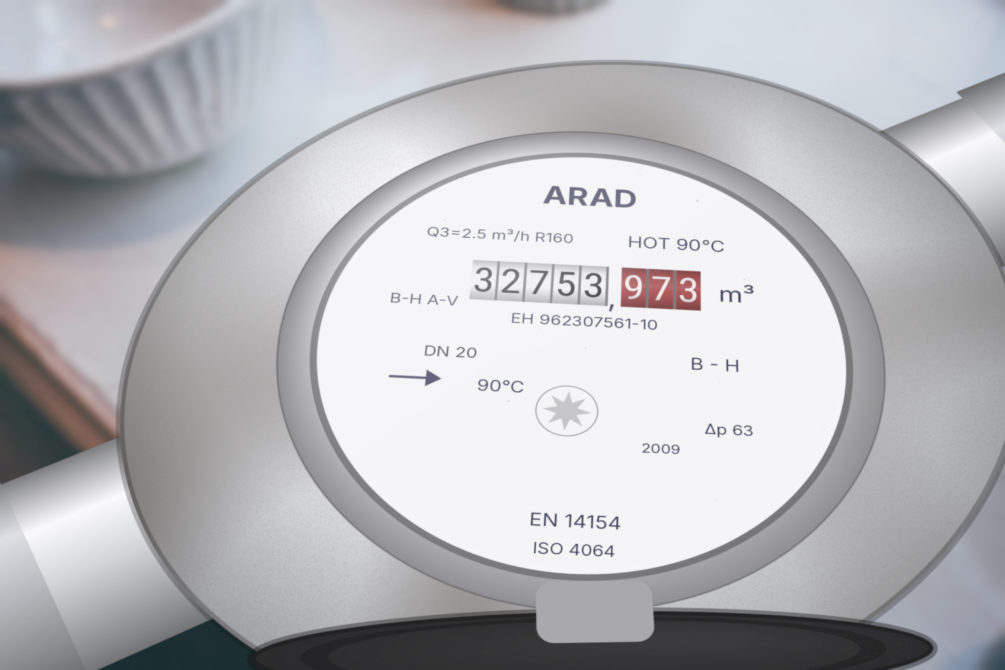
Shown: 32753.973 (m³)
